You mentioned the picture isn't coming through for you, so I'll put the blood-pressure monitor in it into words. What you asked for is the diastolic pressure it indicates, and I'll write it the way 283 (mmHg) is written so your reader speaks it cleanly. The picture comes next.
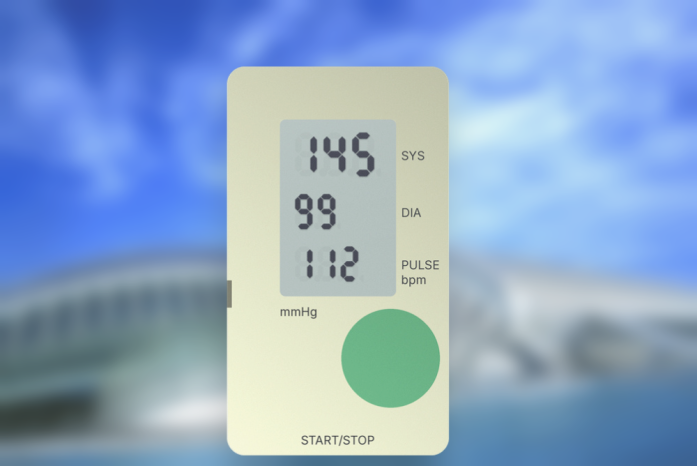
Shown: 99 (mmHg)
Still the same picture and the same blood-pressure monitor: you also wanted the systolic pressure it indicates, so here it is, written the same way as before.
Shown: 145 (mmHg)
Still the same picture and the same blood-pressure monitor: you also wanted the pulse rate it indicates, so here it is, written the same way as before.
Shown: 112 (bpm)
